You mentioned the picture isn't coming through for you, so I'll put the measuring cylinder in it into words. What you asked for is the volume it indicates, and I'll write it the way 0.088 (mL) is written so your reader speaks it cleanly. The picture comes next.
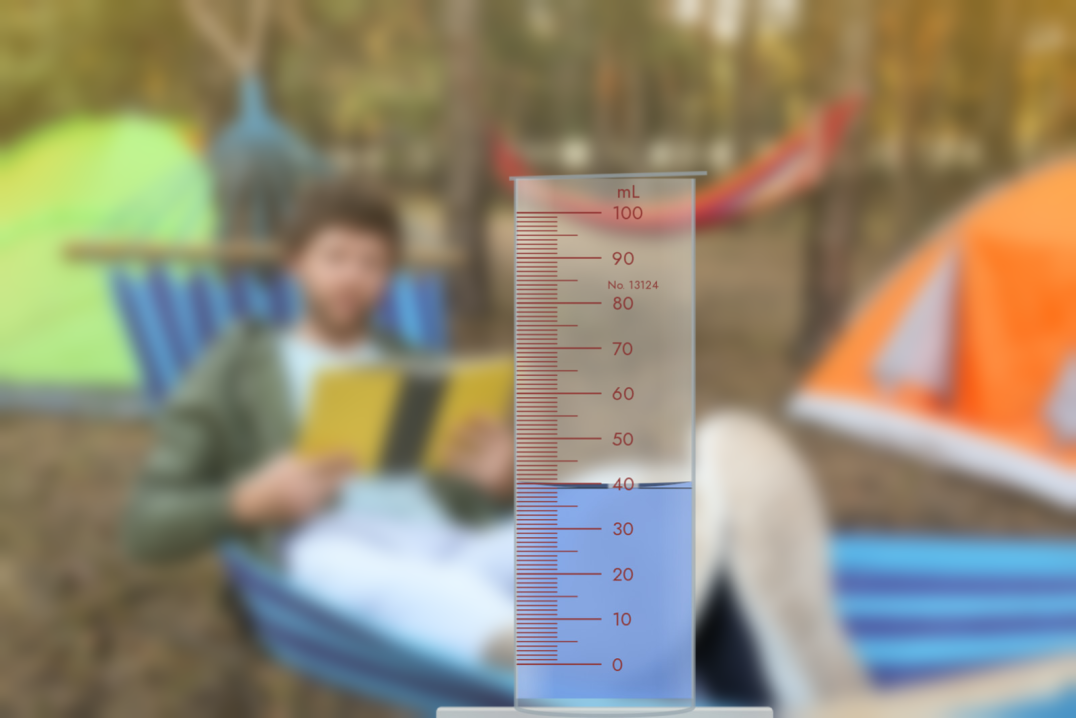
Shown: 39 (mL)
